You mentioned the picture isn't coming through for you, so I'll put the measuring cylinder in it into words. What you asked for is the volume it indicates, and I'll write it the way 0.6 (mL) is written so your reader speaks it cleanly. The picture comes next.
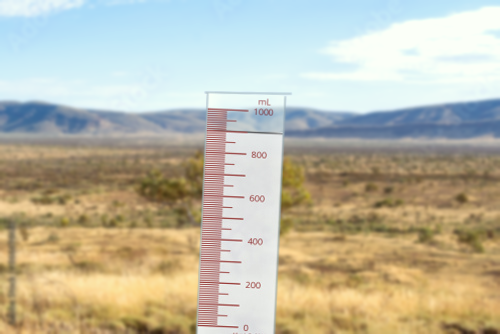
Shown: 900 (mL)
